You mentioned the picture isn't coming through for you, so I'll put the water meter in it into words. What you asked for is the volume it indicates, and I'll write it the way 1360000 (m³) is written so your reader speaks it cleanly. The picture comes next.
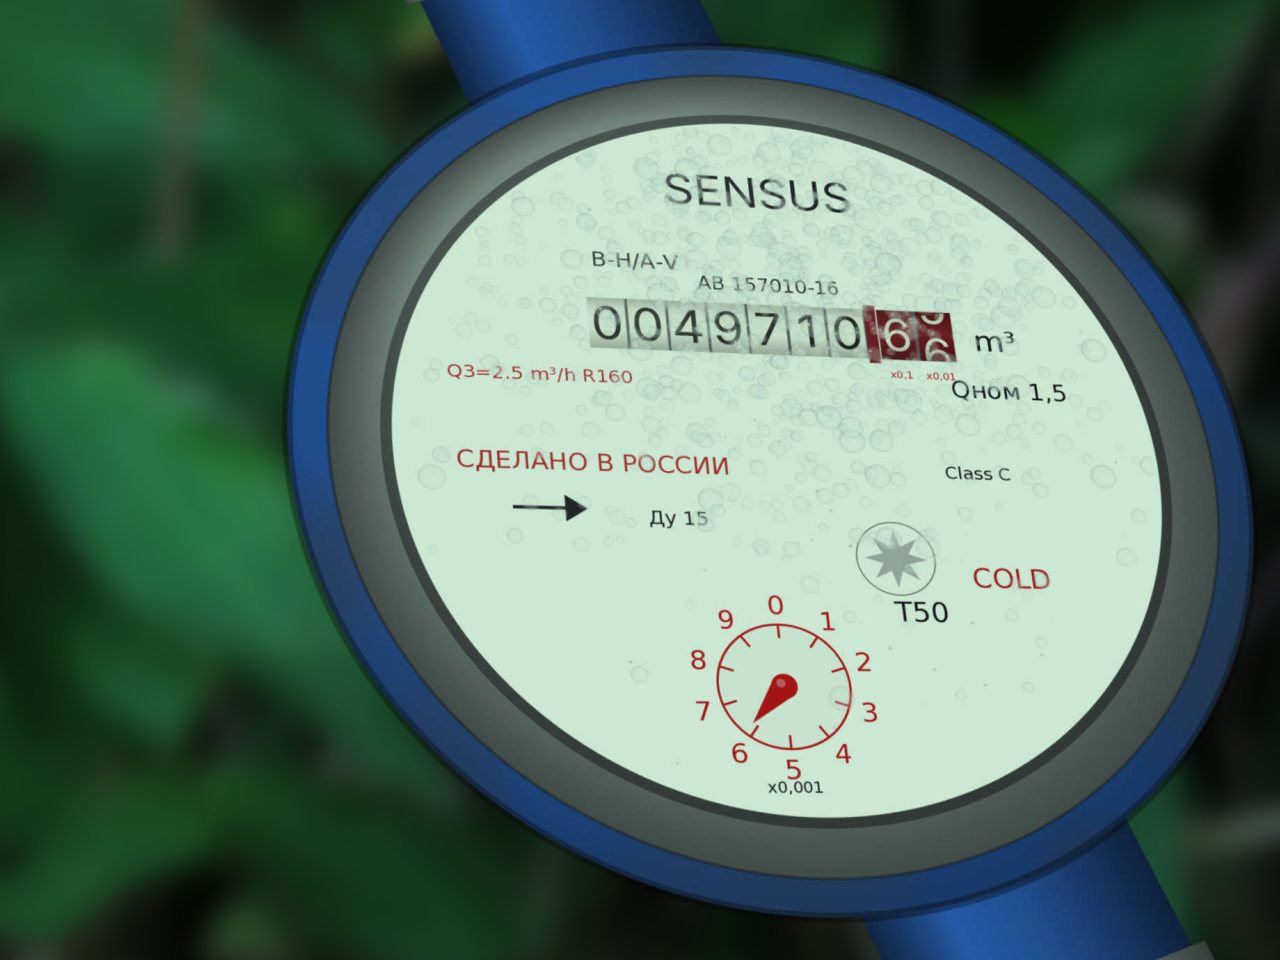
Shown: 49710.656 (m³)
